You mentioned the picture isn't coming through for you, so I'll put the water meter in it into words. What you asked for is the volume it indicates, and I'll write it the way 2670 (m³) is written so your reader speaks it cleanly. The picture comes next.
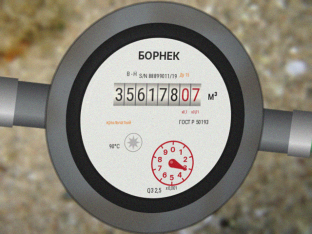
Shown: 356178.073 (m³)
